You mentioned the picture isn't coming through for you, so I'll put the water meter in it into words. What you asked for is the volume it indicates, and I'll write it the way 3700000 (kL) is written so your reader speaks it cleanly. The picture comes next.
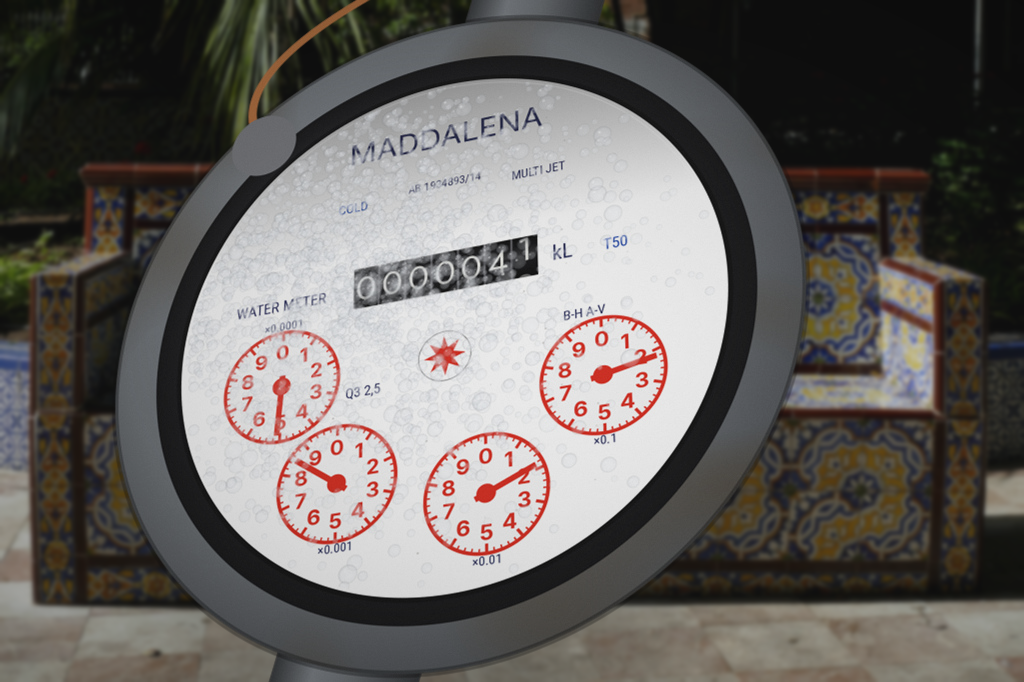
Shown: 41.2185 (kL)
